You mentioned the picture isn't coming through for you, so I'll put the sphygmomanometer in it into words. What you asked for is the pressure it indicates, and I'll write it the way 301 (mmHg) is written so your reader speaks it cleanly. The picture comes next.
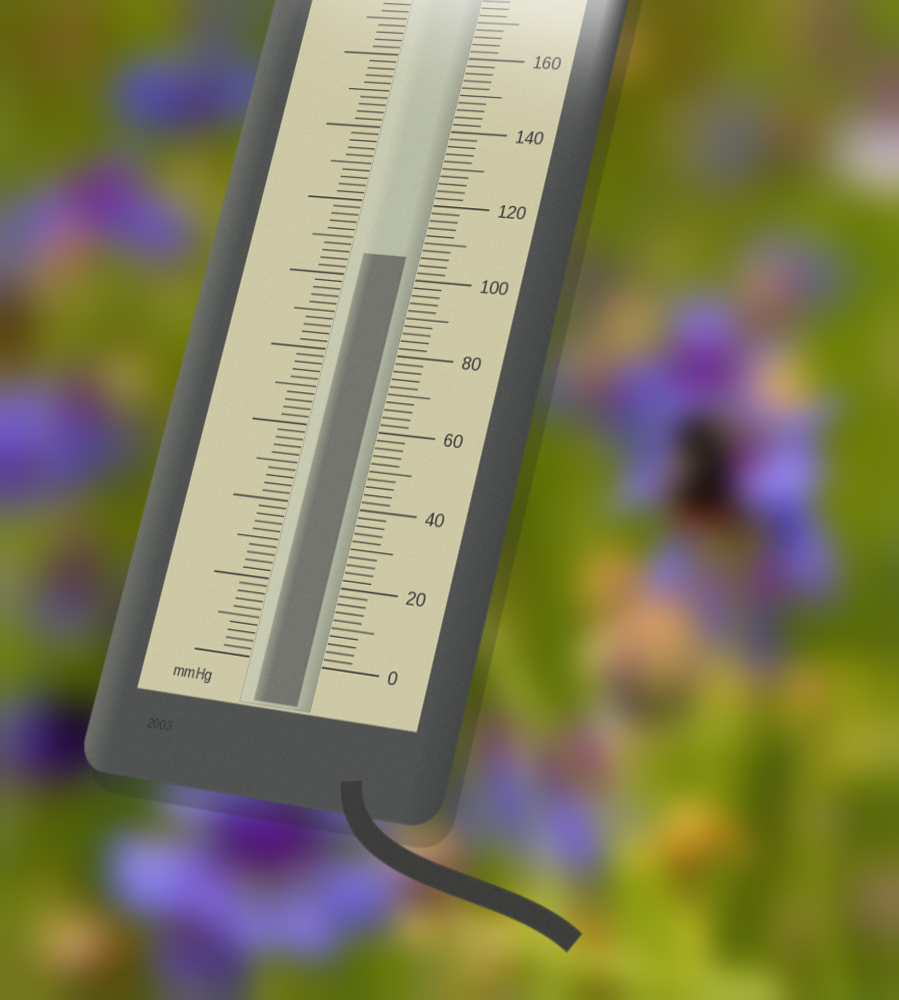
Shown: 106 (mmHg)
